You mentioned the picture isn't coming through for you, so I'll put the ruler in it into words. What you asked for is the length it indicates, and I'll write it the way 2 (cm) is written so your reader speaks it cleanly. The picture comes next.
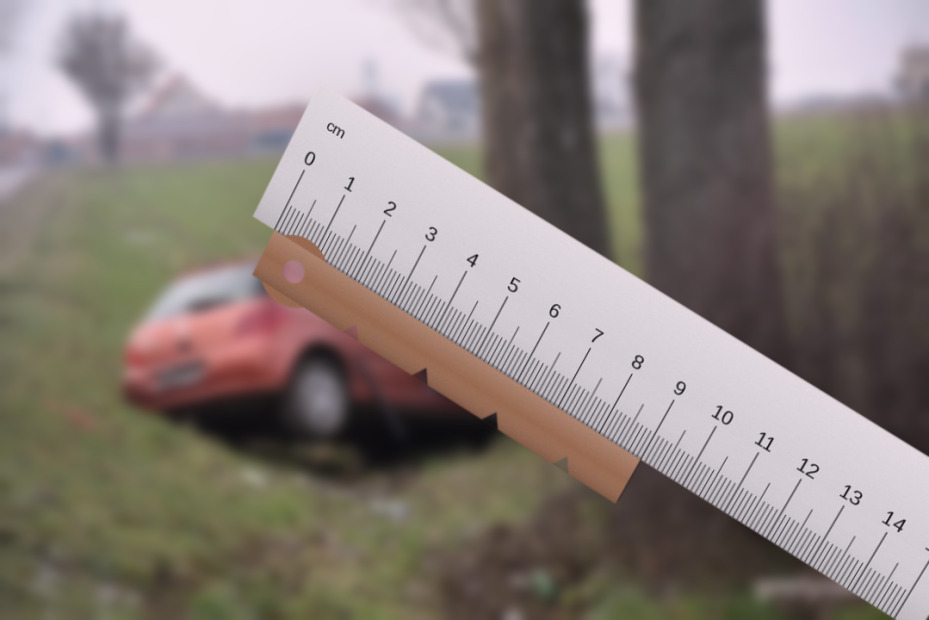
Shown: 9 (cm)
